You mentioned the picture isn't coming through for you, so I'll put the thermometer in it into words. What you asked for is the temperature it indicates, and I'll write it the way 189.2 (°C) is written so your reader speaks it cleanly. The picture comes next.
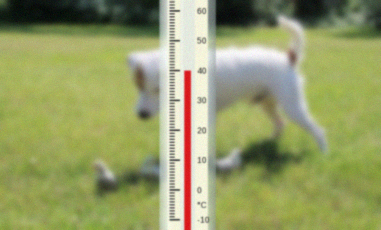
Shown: 40 (°C)
